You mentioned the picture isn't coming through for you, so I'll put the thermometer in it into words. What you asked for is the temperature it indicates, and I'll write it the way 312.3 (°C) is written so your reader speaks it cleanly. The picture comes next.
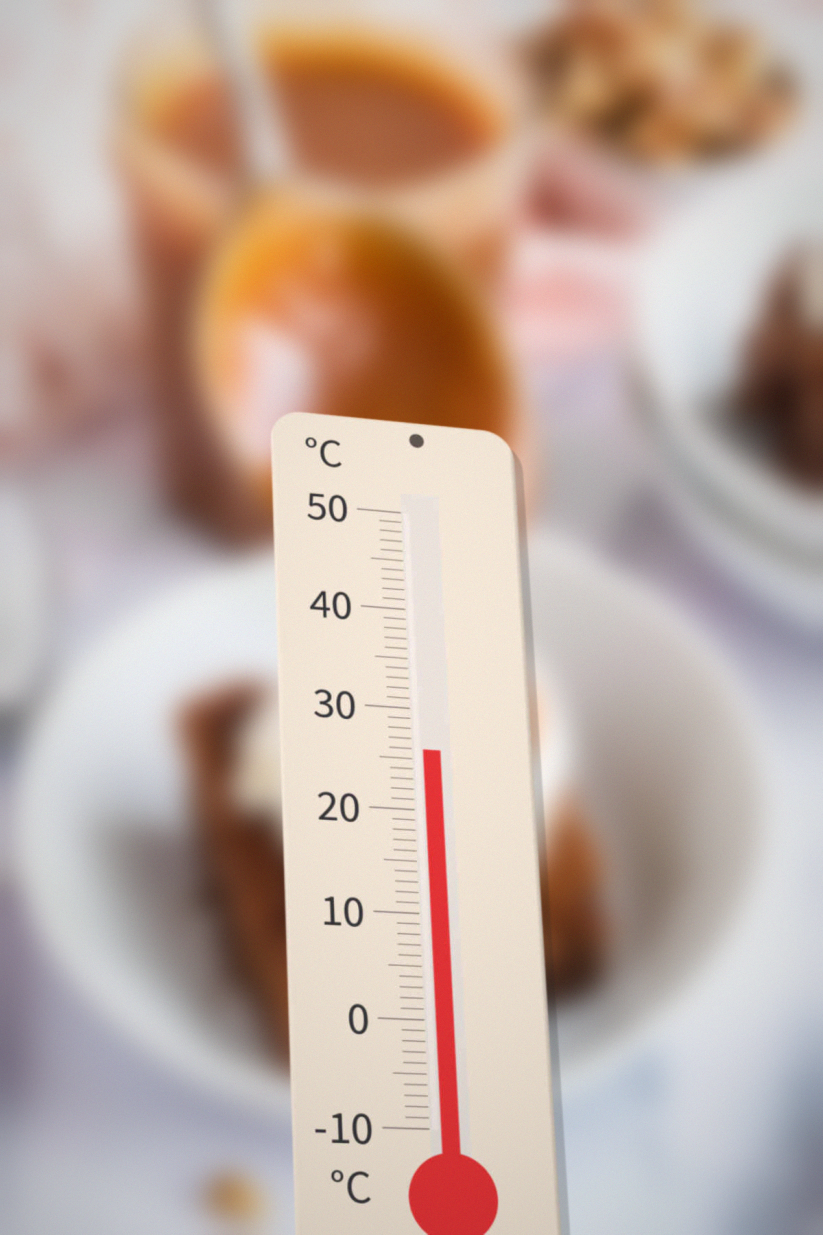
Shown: 26 (°C)
